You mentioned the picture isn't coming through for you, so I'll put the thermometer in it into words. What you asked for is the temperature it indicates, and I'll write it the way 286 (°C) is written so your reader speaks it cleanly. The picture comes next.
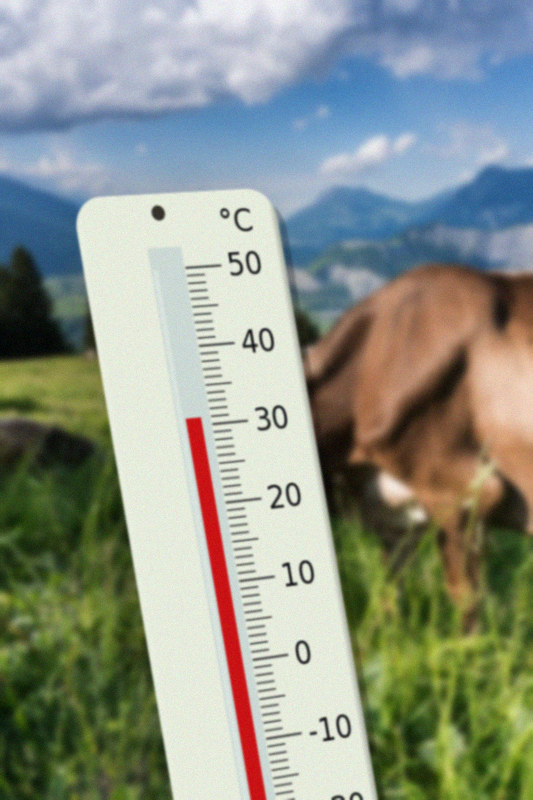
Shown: 31 (°C)
